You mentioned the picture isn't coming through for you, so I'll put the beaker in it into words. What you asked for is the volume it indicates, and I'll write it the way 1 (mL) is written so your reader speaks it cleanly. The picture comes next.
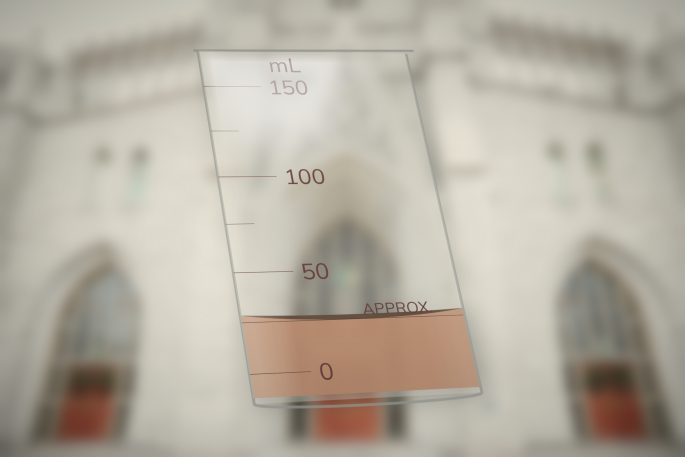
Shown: 25 (mL)
